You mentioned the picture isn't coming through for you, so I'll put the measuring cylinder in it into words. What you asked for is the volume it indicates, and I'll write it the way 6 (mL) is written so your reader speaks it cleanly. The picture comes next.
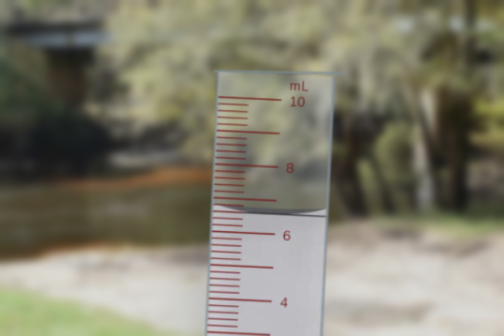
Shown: 6.6 (mL)
